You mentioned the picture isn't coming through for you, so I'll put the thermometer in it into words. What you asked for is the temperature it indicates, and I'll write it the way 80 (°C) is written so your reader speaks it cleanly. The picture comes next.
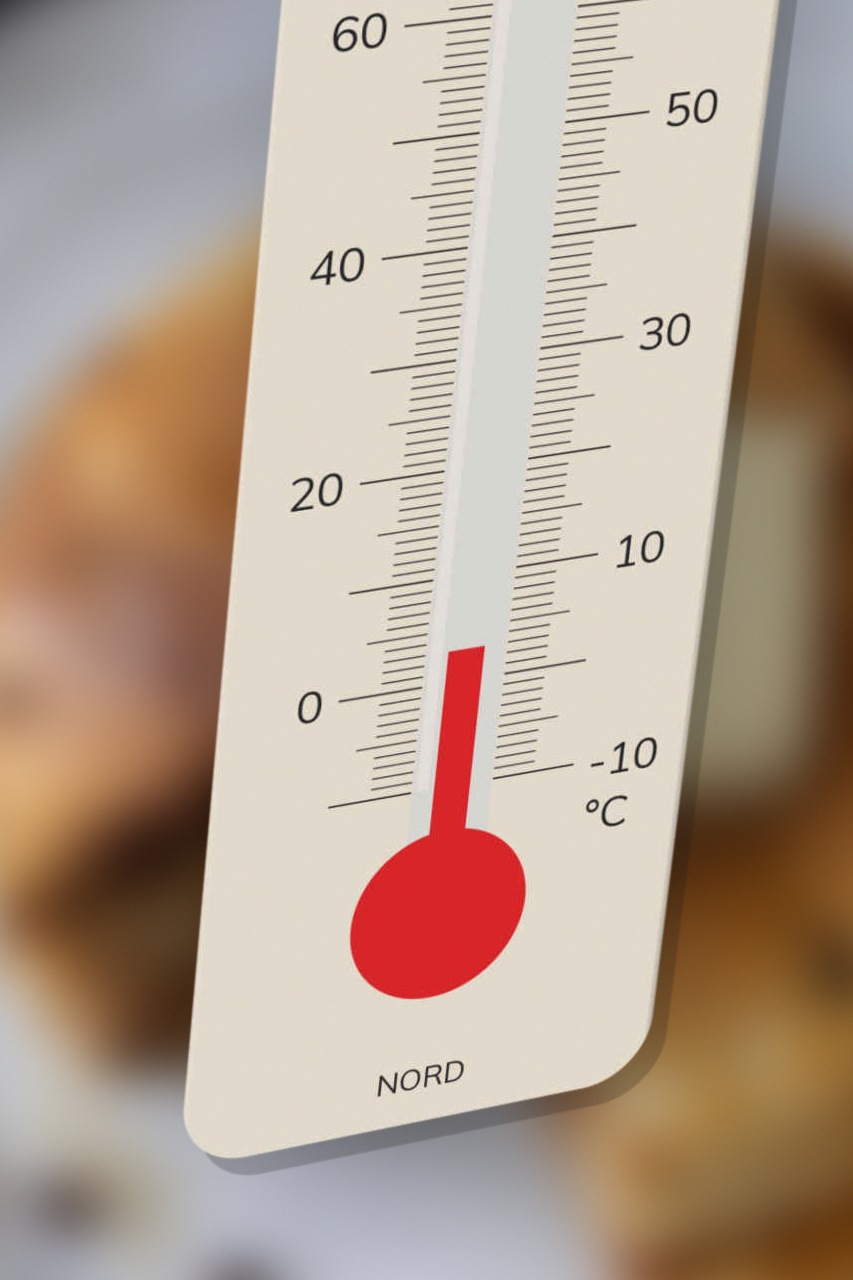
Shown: 3 (°C)
